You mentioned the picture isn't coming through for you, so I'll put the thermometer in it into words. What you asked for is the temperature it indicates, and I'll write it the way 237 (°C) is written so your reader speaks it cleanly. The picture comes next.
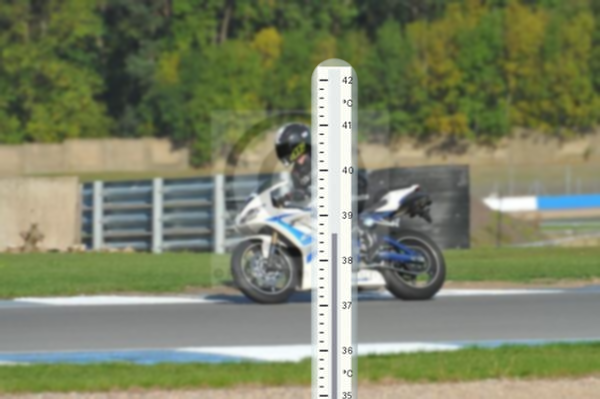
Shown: 38.6 (°C)
